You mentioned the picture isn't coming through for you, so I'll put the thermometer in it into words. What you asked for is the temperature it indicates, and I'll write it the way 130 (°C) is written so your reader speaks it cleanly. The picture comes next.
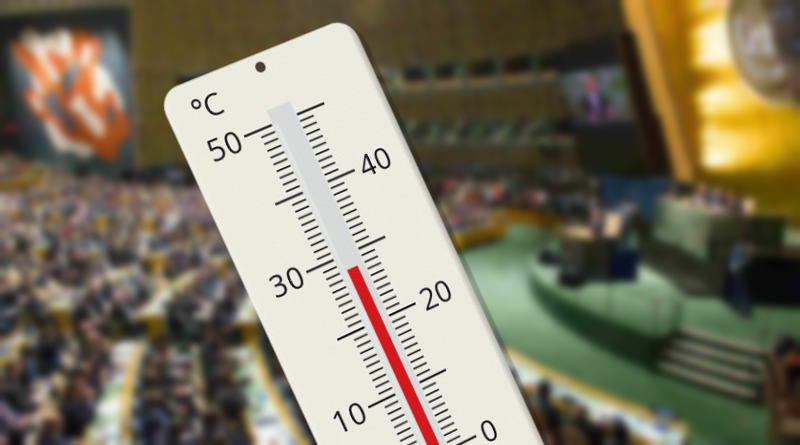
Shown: 28 (°C)
